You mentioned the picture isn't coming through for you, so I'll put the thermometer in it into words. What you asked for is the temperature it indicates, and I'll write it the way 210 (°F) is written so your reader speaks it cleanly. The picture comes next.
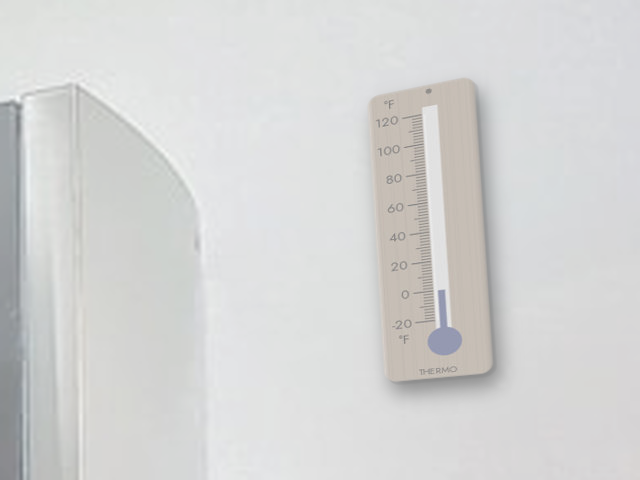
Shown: 0 (°F)
